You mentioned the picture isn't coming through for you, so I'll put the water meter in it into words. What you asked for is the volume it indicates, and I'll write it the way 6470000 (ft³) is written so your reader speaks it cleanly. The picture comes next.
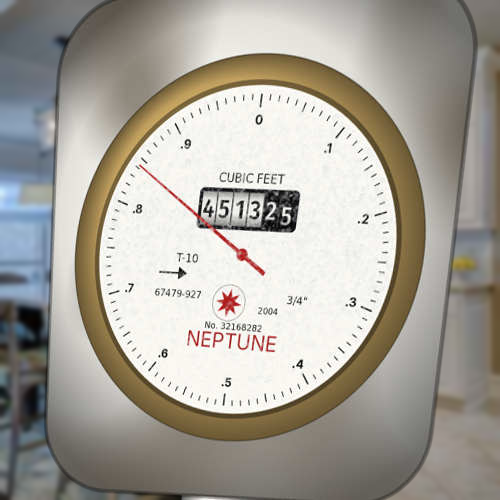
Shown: 451324.84 (ft³)
